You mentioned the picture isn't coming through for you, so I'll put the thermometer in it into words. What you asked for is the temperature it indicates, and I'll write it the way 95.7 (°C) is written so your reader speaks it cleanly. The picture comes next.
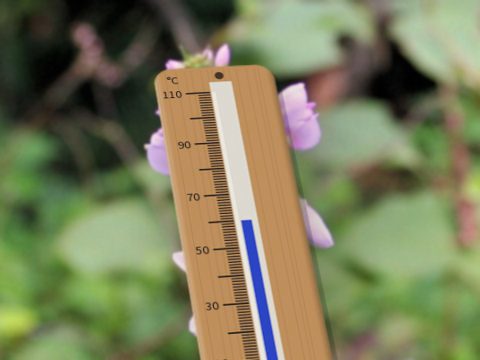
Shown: 60 (°C)
